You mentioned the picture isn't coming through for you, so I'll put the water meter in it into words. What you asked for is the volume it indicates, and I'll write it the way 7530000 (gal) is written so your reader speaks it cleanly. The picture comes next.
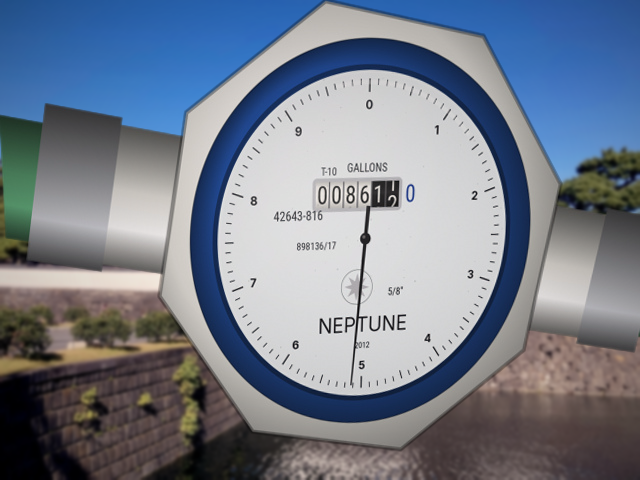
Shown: 86115.1 (gal)
